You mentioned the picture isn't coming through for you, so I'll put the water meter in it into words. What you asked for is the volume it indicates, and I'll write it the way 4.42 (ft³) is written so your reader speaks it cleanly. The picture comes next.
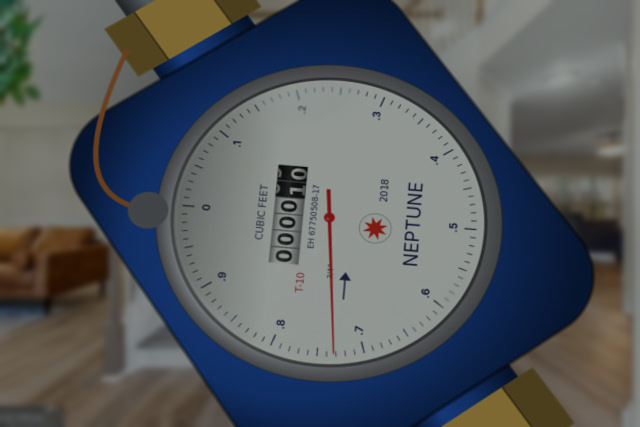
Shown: 9.73 (ft³)
